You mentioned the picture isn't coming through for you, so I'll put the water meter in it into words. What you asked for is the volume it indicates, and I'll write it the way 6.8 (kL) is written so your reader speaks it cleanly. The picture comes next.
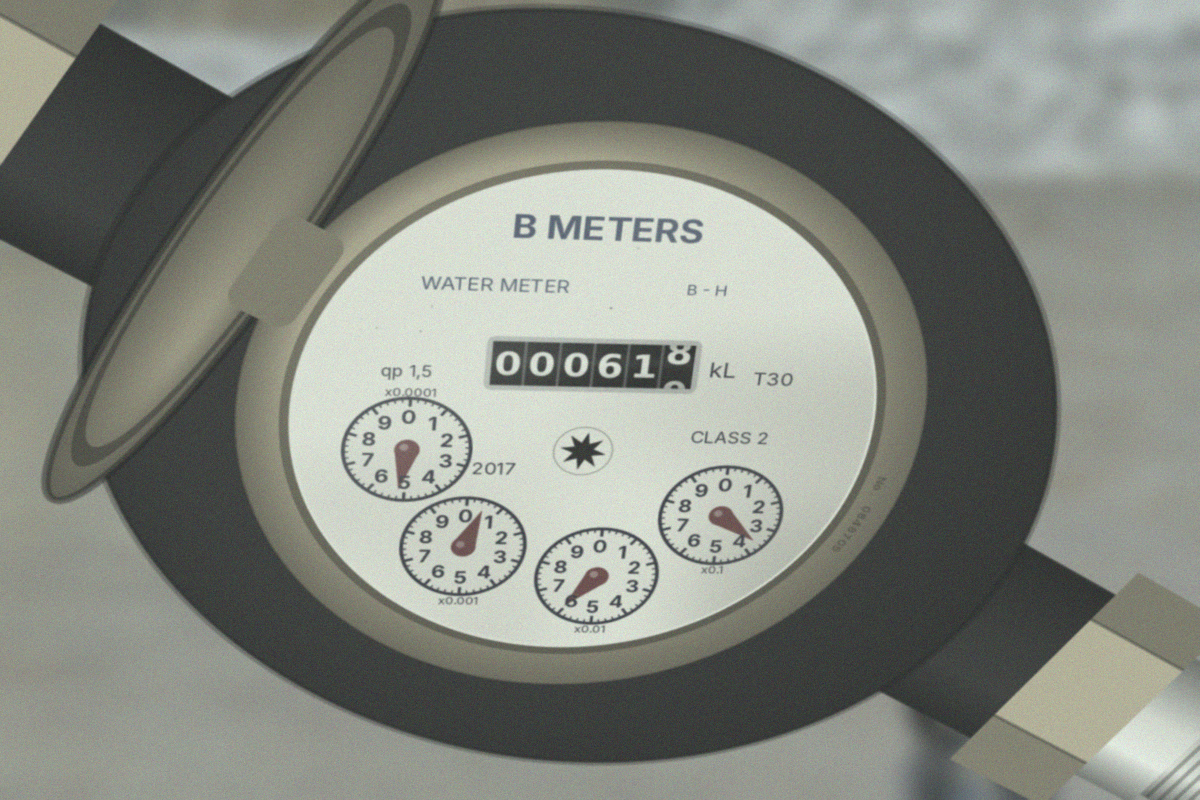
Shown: 618.3605 (kL)
